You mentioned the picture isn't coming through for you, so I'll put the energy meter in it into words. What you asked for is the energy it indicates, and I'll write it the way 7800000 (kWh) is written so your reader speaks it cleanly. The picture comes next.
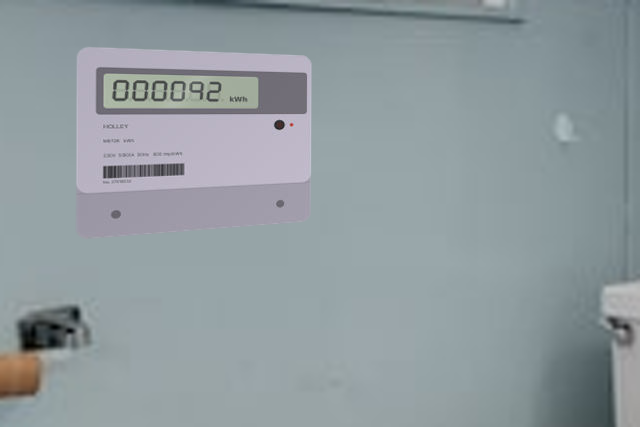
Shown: 92 (kWh)
